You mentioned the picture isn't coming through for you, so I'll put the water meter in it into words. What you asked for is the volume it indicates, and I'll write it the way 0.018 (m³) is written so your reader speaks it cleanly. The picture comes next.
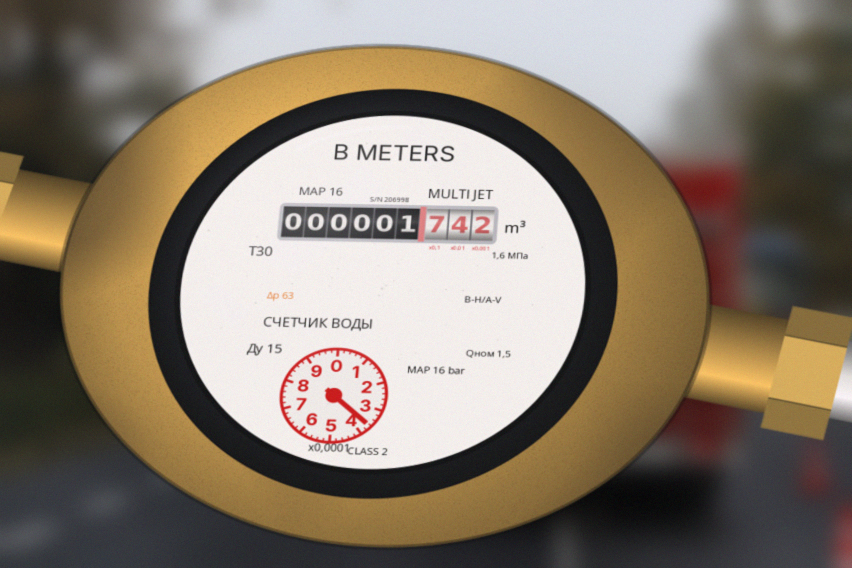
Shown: 1.7423 (m³)
